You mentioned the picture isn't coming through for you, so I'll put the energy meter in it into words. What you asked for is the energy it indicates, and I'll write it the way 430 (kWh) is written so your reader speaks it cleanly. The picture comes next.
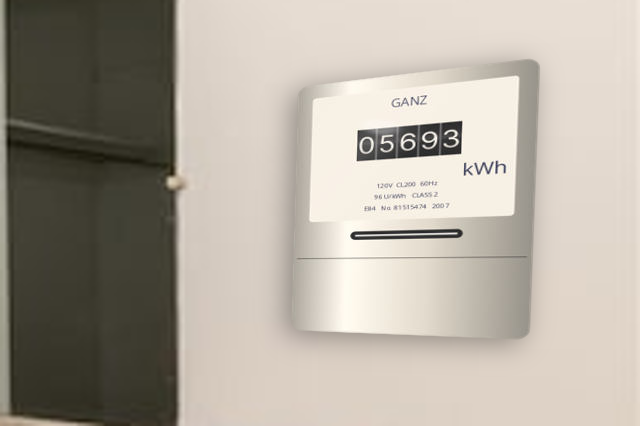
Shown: 5693 (kWh)
